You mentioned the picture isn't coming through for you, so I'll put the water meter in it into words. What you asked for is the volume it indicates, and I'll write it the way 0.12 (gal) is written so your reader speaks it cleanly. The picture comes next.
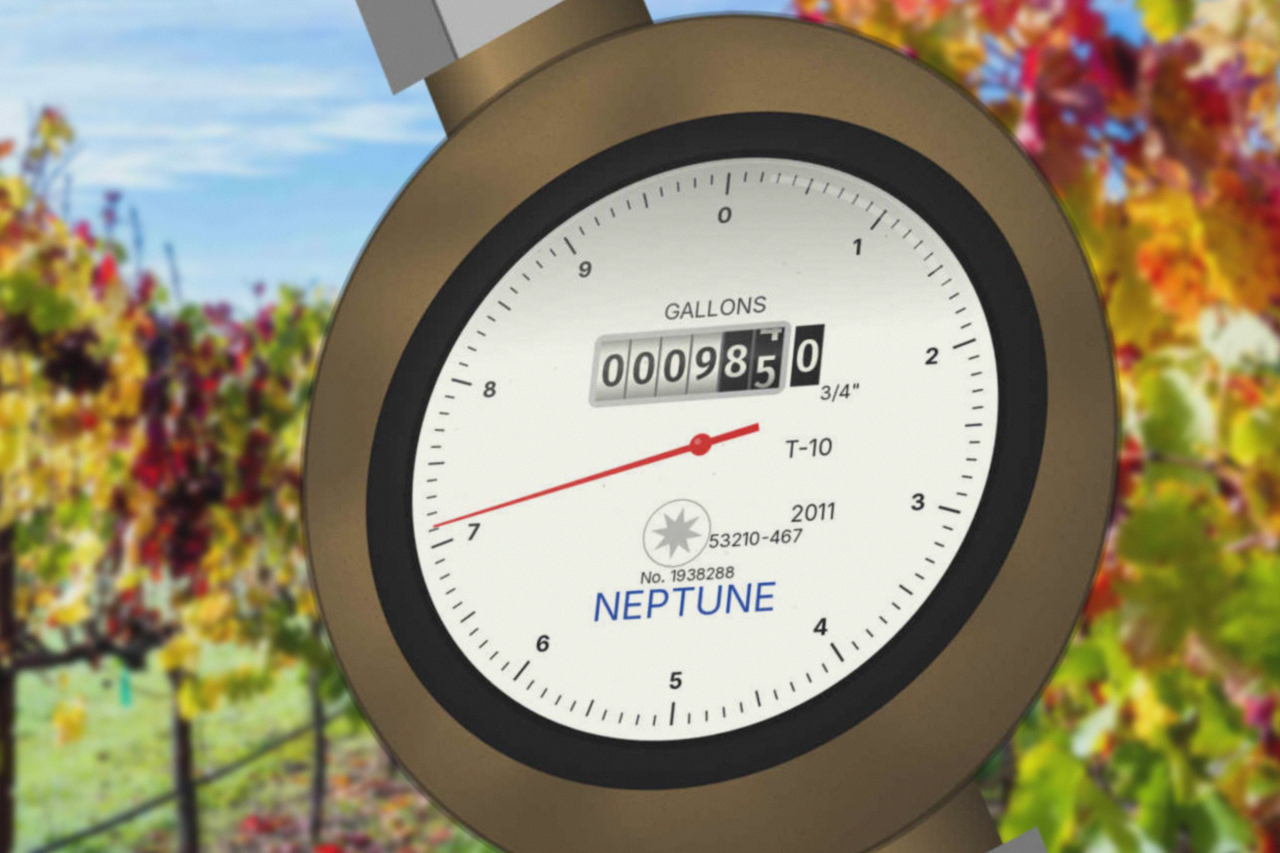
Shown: 9847.1 (gal)
